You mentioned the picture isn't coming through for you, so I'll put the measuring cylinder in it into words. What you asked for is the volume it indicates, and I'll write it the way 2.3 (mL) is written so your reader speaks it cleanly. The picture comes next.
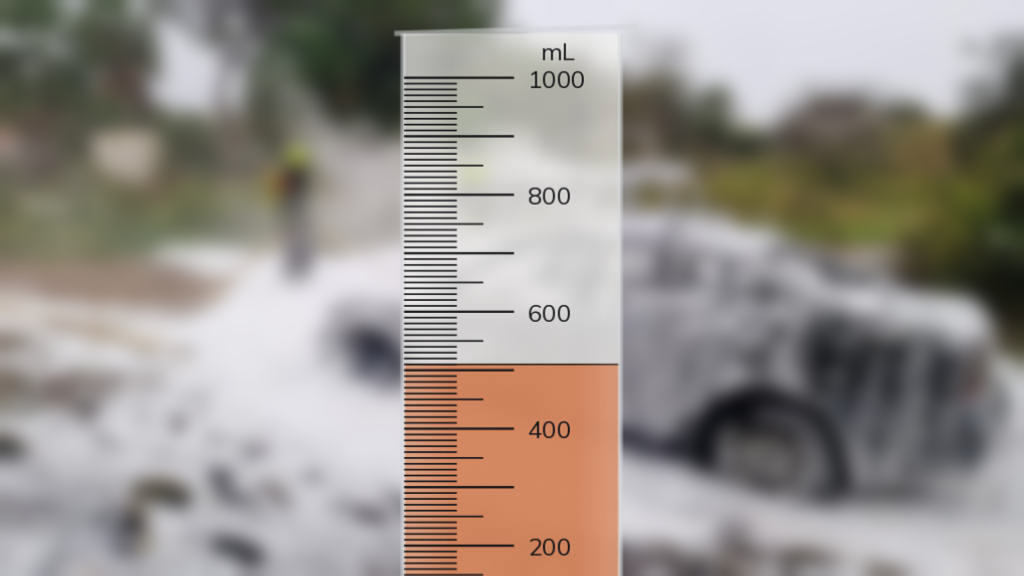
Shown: 510 (mL)
